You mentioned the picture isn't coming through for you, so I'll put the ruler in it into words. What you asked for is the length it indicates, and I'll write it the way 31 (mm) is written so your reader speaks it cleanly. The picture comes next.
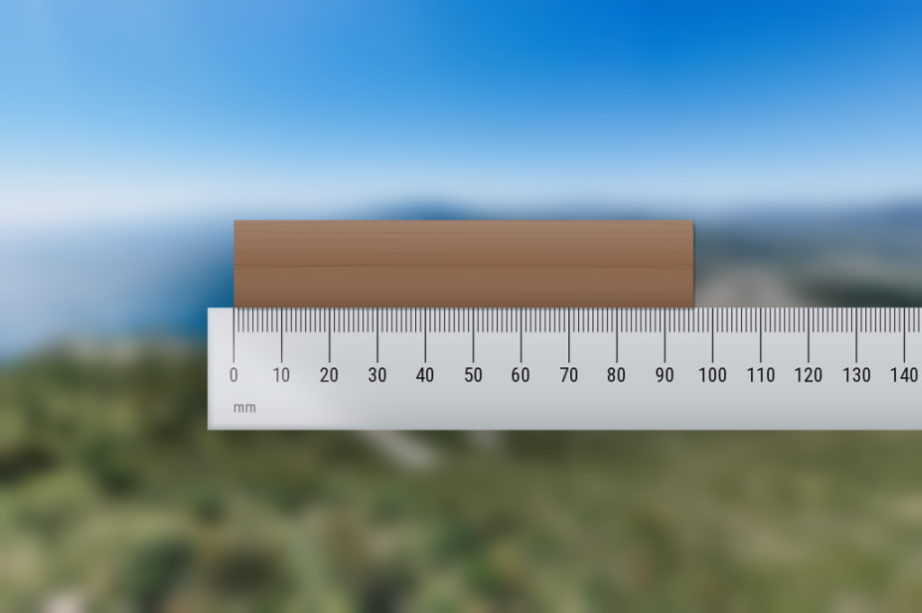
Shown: 96 (mm)
